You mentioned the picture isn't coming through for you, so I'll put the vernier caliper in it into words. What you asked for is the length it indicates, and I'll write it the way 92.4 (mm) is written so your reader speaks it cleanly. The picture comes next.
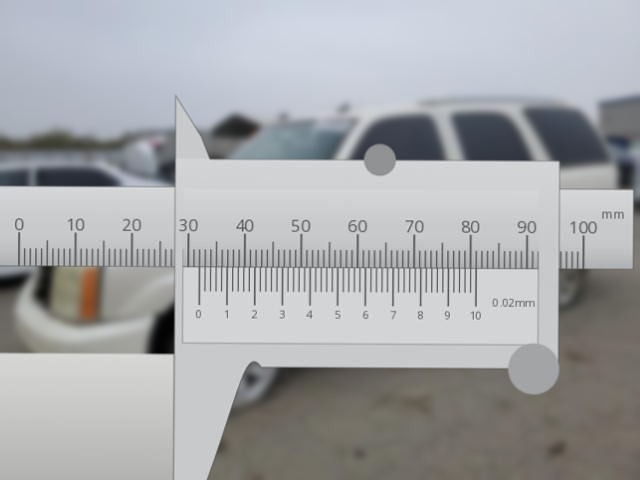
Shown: 32.0 (mm)
